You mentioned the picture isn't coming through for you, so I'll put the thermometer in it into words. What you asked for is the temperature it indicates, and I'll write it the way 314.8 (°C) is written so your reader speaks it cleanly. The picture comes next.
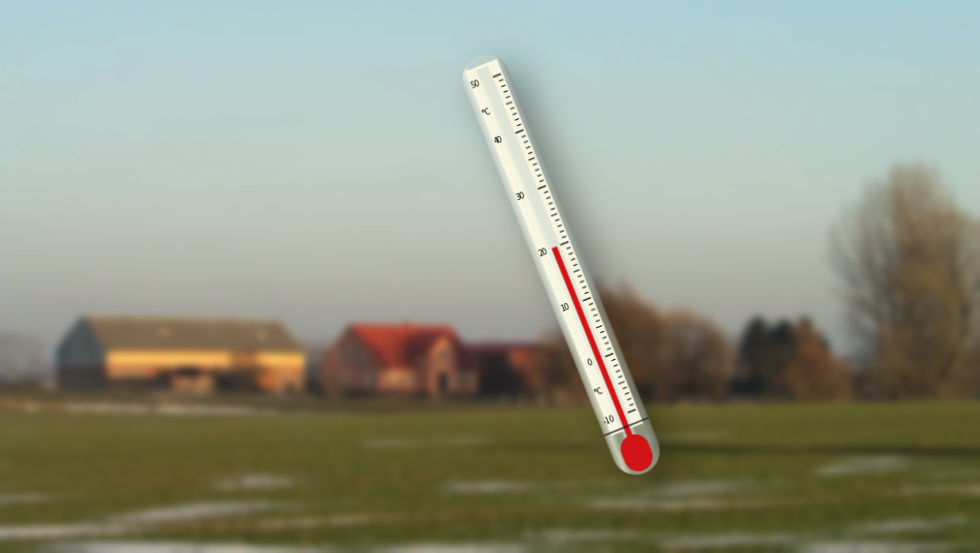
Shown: 20 (°C)
